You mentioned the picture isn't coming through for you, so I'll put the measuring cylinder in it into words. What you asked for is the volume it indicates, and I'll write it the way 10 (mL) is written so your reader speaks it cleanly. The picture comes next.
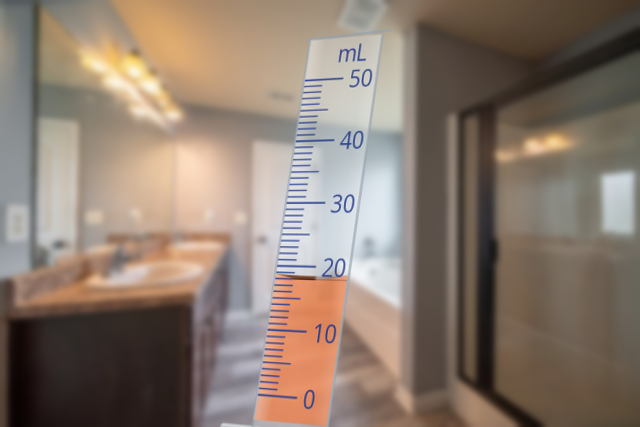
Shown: 18 (mL)
